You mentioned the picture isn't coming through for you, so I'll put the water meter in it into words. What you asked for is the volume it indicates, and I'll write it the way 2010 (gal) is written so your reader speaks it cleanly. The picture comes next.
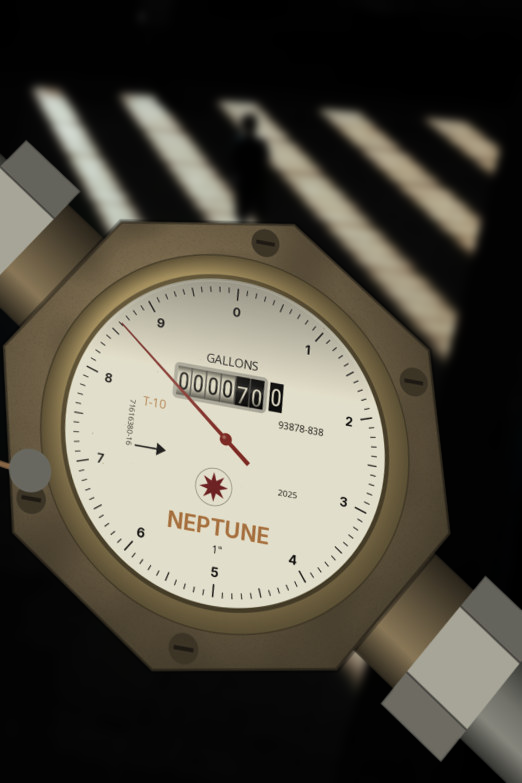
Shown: 698.6 (gal)
